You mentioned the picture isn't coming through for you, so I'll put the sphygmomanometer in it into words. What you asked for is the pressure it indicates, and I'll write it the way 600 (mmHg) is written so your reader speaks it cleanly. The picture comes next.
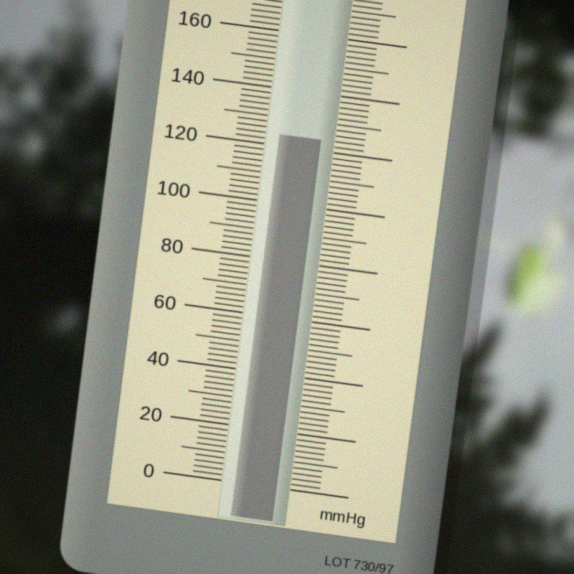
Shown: 124 (mmHg)
